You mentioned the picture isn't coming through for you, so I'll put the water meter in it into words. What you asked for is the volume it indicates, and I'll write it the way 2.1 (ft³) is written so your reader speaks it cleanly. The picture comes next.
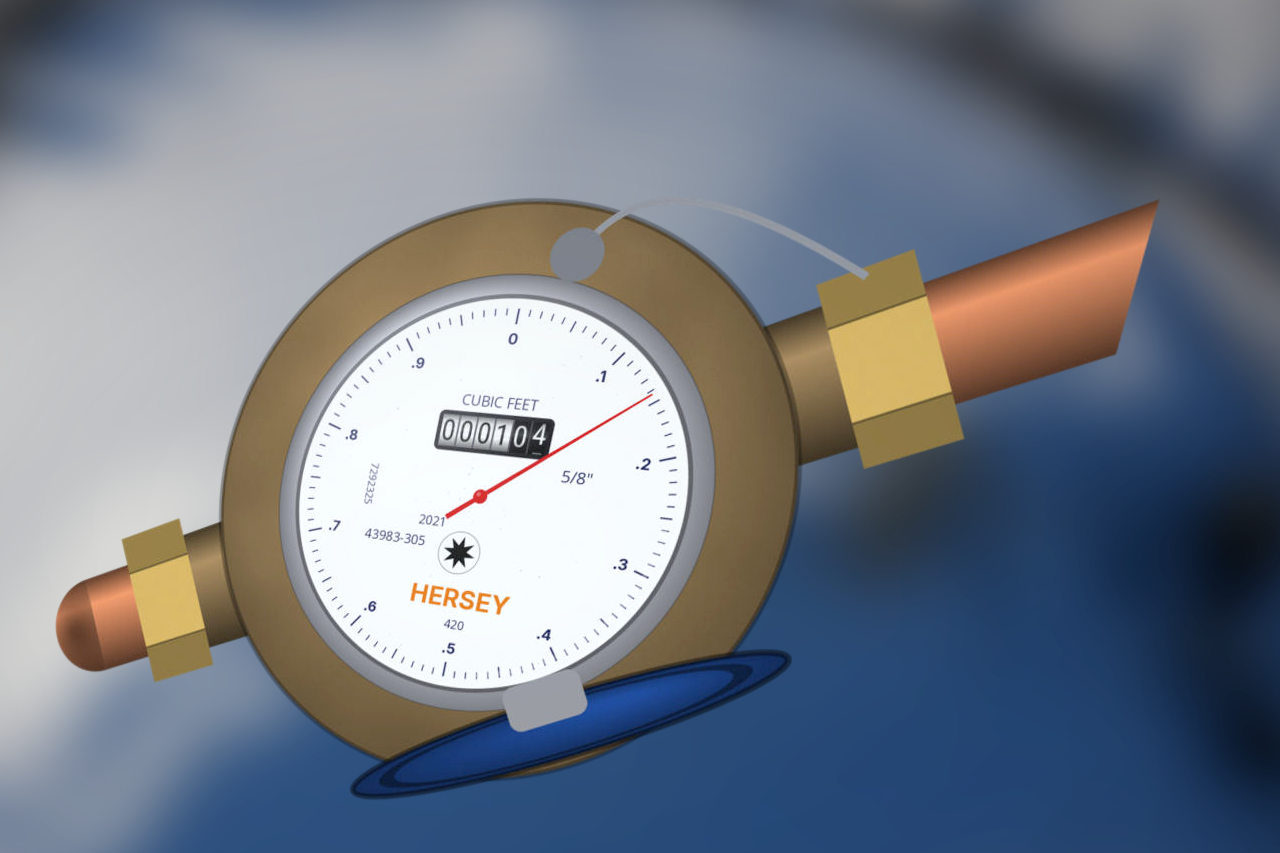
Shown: 104.14 (ft³)
